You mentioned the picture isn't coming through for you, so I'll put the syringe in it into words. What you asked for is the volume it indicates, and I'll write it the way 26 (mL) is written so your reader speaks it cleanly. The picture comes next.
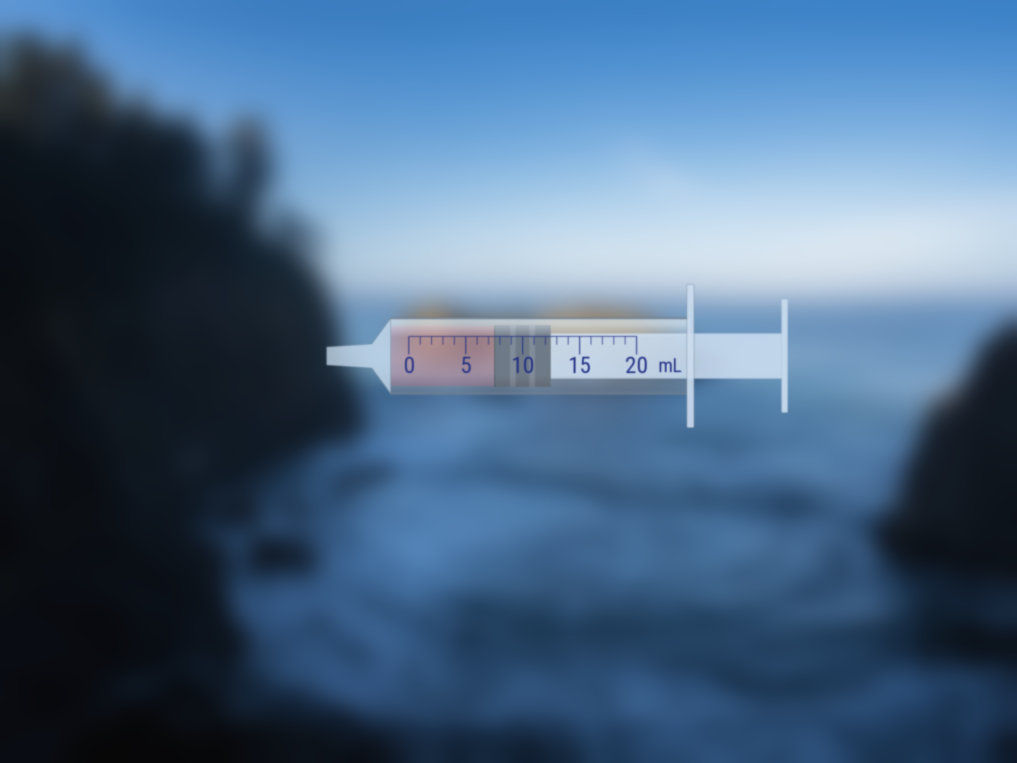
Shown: 7.5 (mL)
